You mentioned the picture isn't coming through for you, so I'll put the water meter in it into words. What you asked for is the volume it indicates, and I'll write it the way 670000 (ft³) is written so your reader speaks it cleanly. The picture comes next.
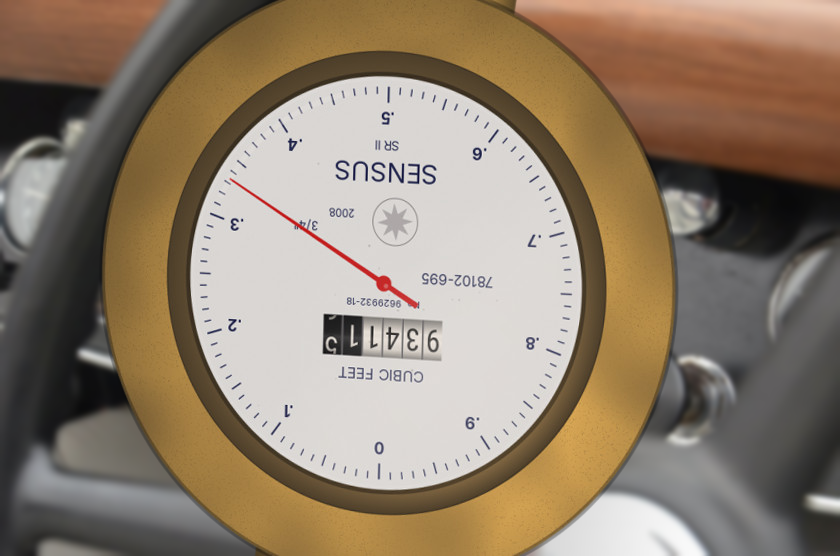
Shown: 934115.33 (ft³)
